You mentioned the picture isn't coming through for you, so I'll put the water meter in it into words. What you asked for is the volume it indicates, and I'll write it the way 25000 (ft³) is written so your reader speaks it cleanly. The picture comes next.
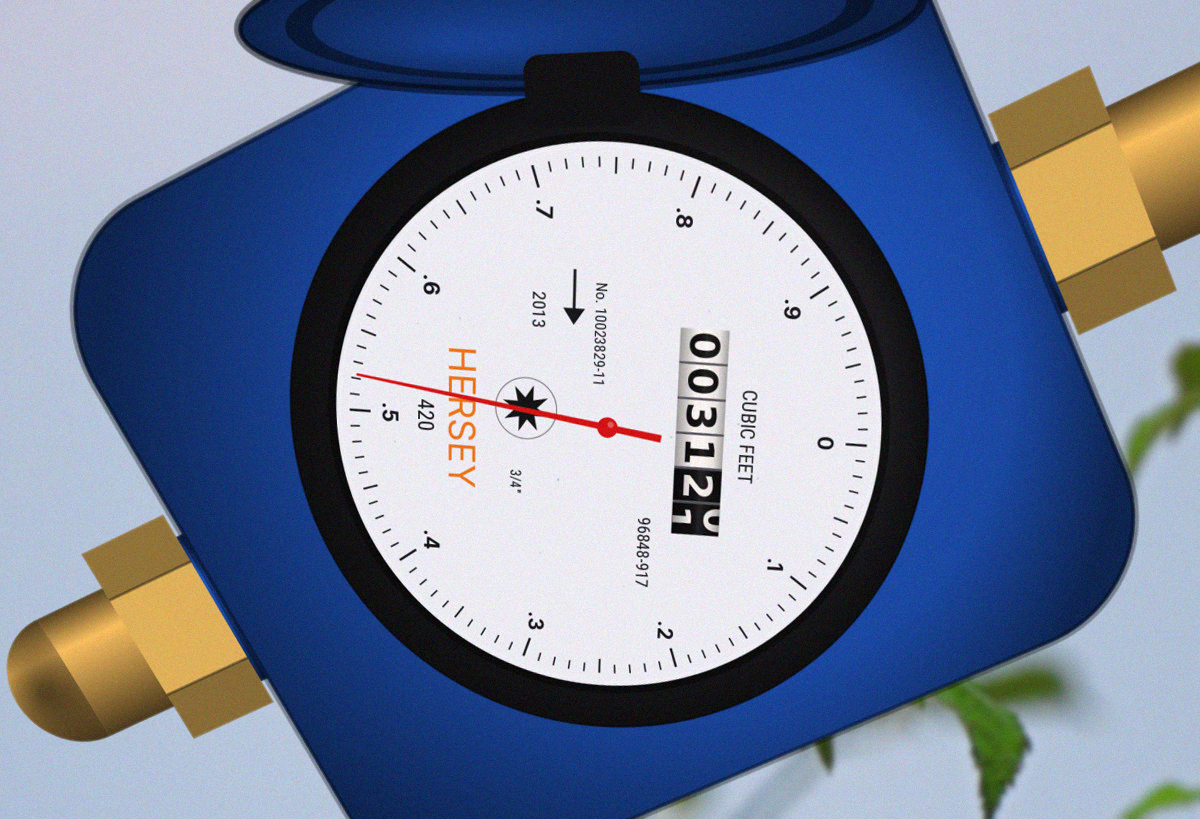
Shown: 3120.52 (ft³)
